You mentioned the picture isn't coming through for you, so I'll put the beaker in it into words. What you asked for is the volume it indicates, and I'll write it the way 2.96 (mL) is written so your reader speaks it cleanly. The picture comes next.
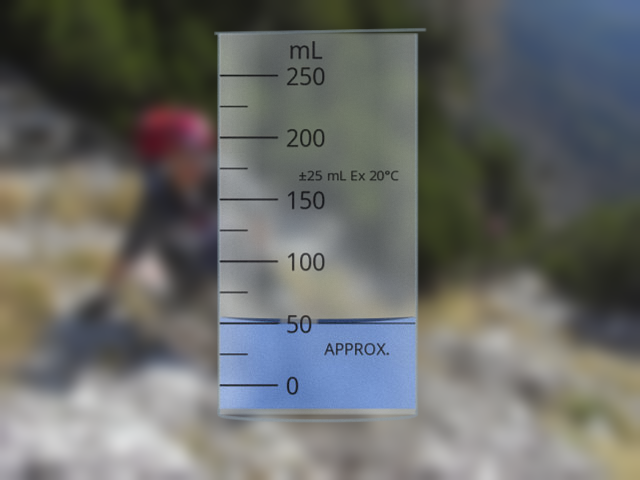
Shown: 50 (mL)
